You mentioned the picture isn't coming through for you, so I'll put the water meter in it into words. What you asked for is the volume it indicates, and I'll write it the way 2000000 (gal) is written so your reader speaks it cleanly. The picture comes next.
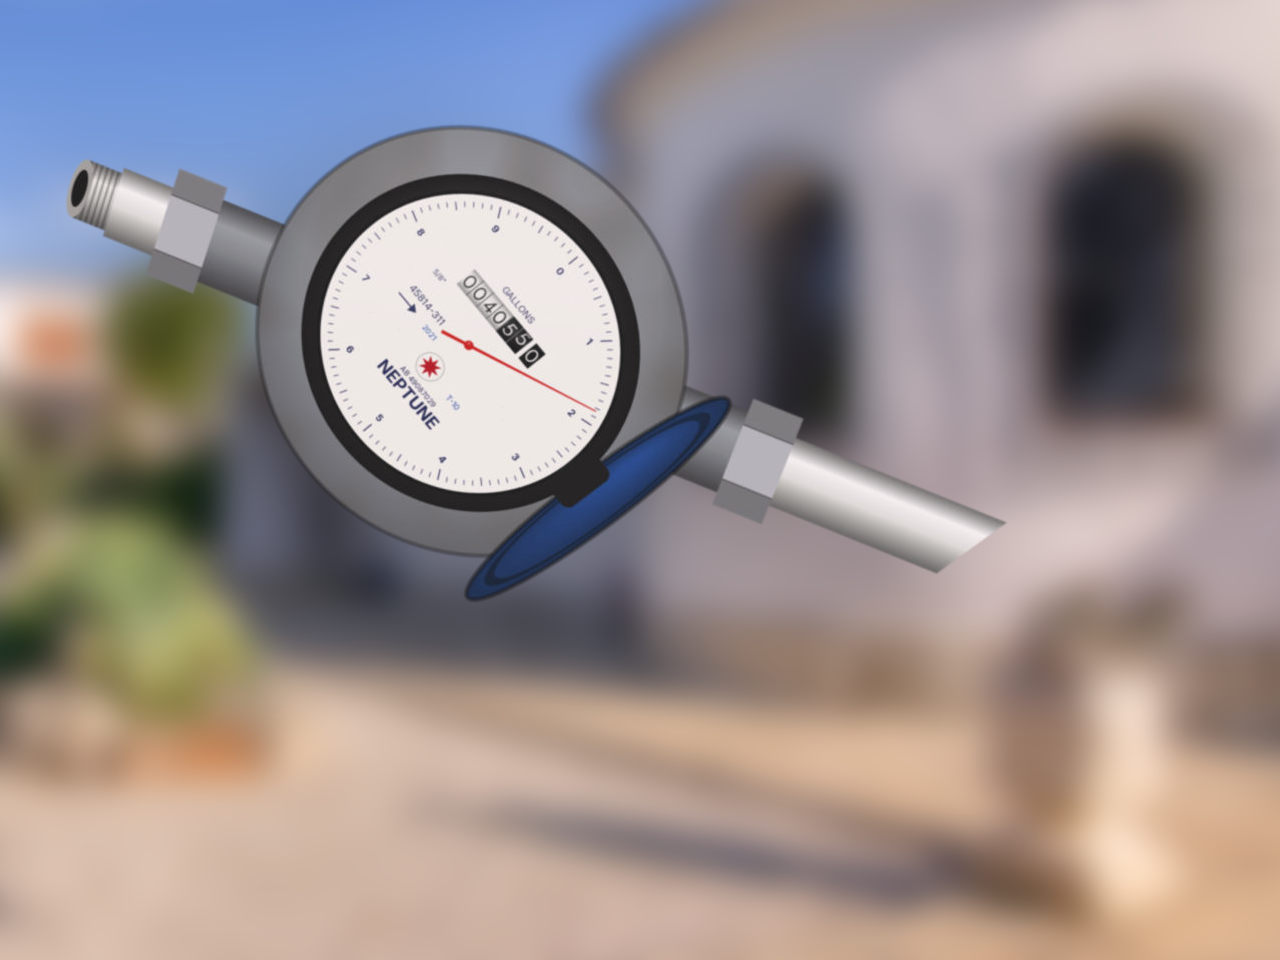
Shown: 40551.8 (gal)
